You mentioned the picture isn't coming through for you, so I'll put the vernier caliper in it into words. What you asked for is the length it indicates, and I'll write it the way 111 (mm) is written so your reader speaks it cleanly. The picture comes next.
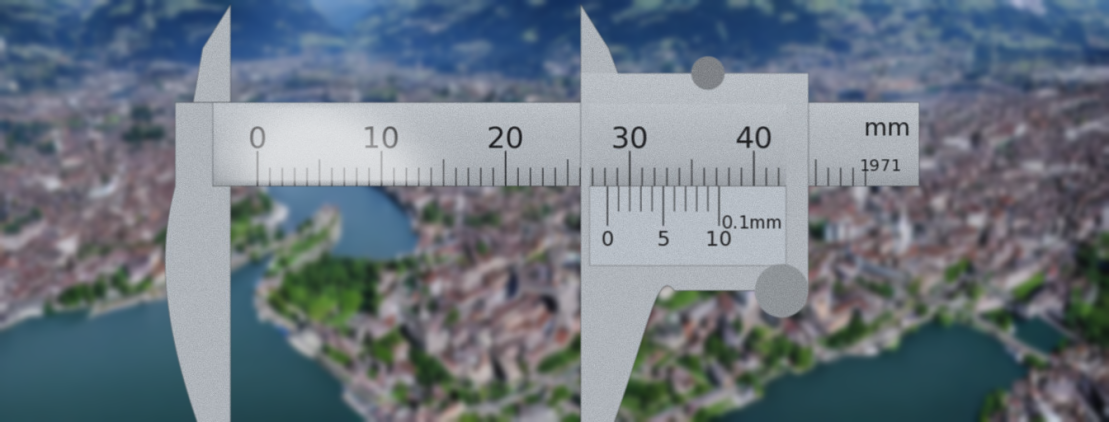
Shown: 28.2 (mm)
